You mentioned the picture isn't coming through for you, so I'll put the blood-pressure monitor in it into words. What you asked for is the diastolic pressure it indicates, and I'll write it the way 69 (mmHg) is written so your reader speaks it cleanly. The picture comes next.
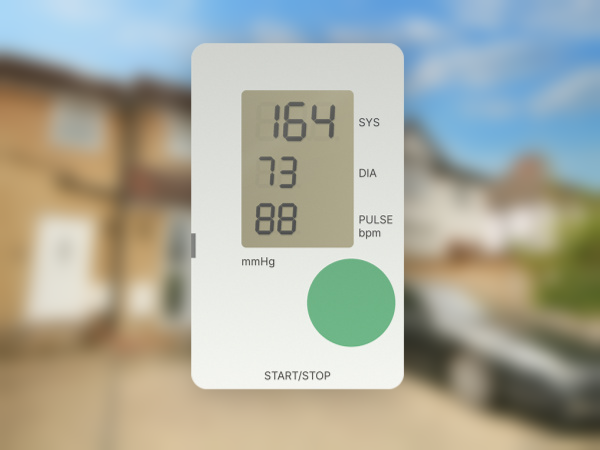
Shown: 73 (mmHg)
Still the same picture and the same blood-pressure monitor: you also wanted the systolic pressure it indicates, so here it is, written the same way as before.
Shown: 164 (mmHg)
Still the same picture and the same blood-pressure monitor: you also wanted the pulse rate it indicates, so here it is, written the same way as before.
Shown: 88 (bpm)
